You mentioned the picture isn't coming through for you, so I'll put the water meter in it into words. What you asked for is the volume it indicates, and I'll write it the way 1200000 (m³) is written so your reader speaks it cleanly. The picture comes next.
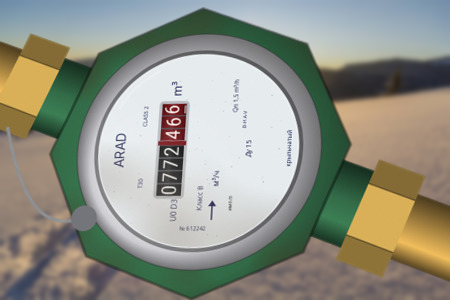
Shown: 772.466 (m³)
